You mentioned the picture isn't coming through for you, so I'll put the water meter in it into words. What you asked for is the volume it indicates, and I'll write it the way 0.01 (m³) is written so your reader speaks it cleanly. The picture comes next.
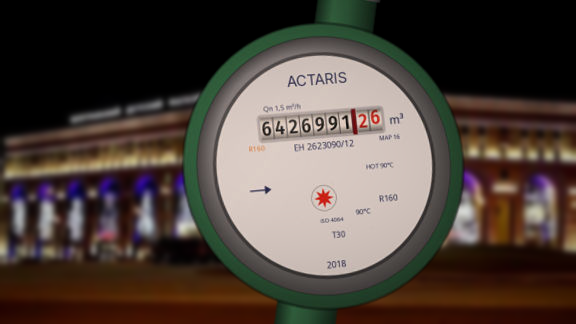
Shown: 6426991.26 (m³)
